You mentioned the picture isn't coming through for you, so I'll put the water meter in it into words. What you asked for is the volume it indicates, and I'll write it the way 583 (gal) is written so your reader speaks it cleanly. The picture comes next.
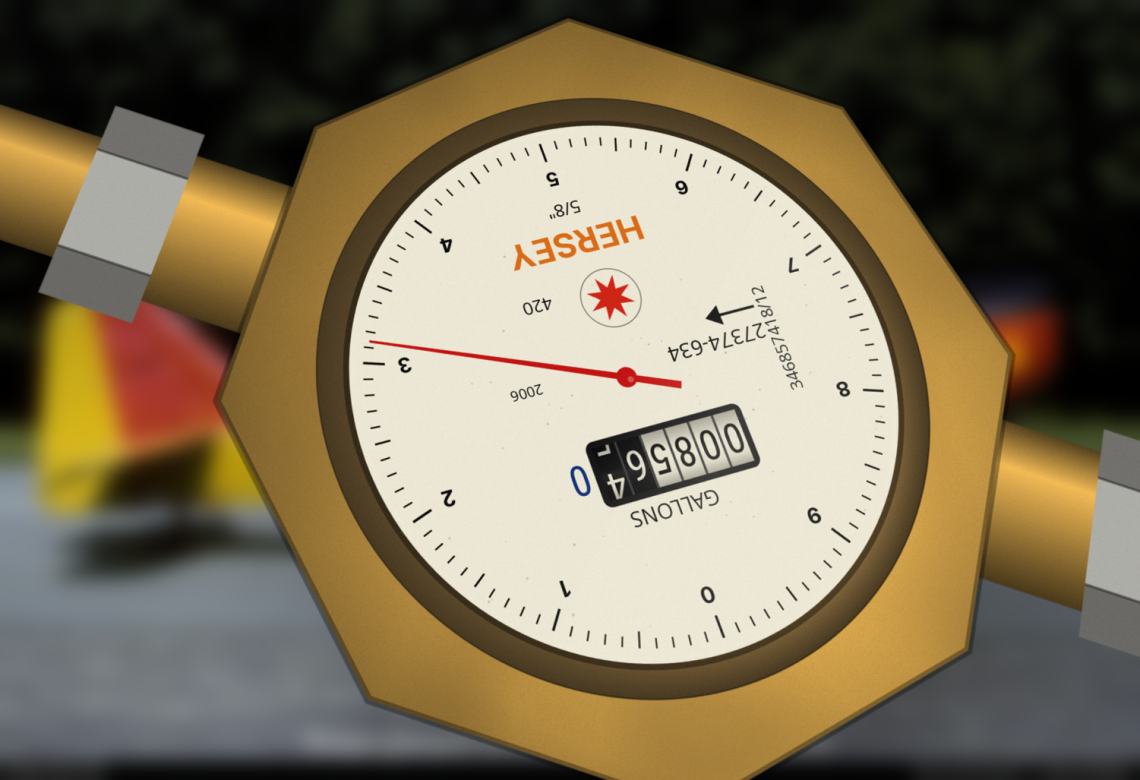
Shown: 85643.1 (gal)
